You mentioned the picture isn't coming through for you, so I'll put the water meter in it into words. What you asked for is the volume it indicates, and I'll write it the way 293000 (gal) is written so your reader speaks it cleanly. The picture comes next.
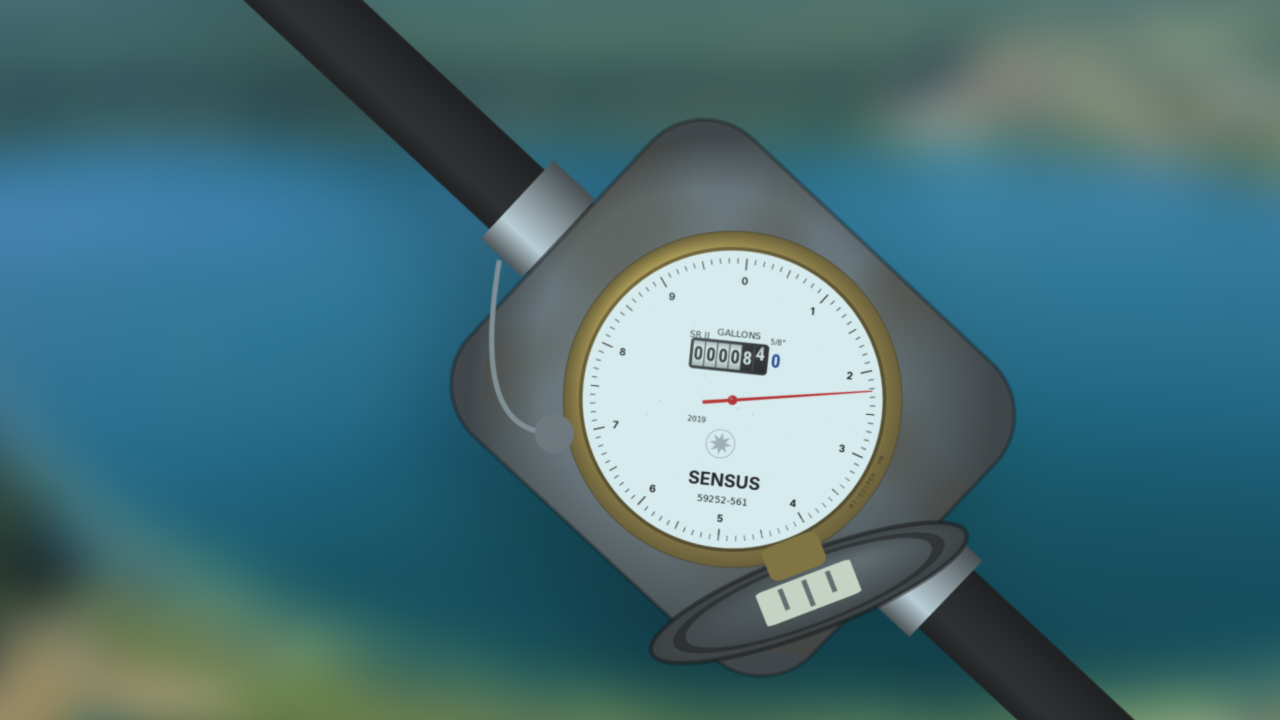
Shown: 842.2 (gal)
